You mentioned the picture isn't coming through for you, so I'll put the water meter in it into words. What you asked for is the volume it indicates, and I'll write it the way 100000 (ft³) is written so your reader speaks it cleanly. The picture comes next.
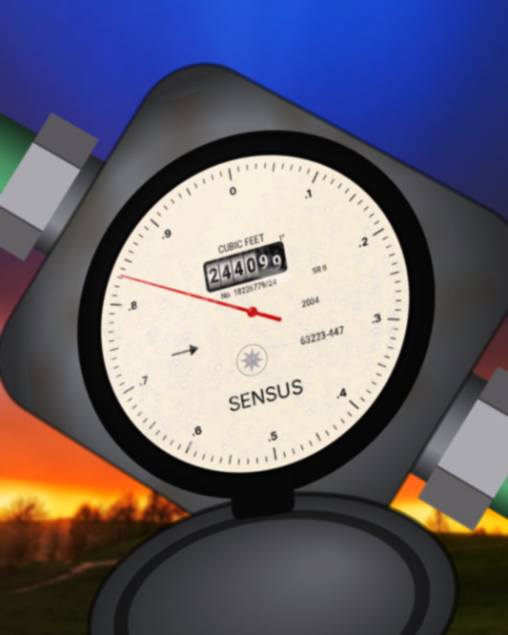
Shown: 244098.83 (ft³)
